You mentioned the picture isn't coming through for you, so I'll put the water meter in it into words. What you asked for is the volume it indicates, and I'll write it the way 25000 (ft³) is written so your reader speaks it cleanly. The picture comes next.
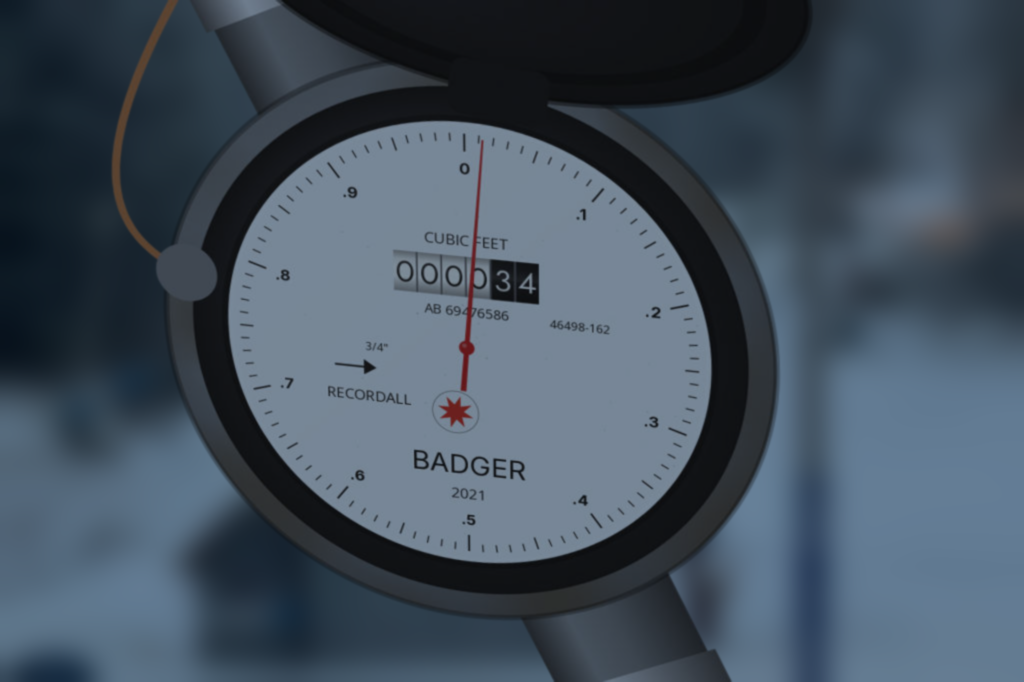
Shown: 34.01 (ft³)
